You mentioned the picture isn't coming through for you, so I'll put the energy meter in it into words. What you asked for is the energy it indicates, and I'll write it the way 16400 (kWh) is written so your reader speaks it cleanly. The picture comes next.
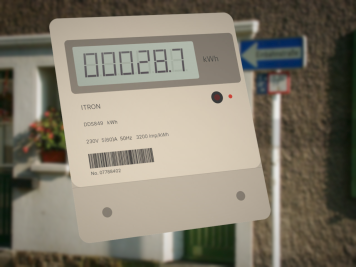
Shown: 28.7 (kWh)
